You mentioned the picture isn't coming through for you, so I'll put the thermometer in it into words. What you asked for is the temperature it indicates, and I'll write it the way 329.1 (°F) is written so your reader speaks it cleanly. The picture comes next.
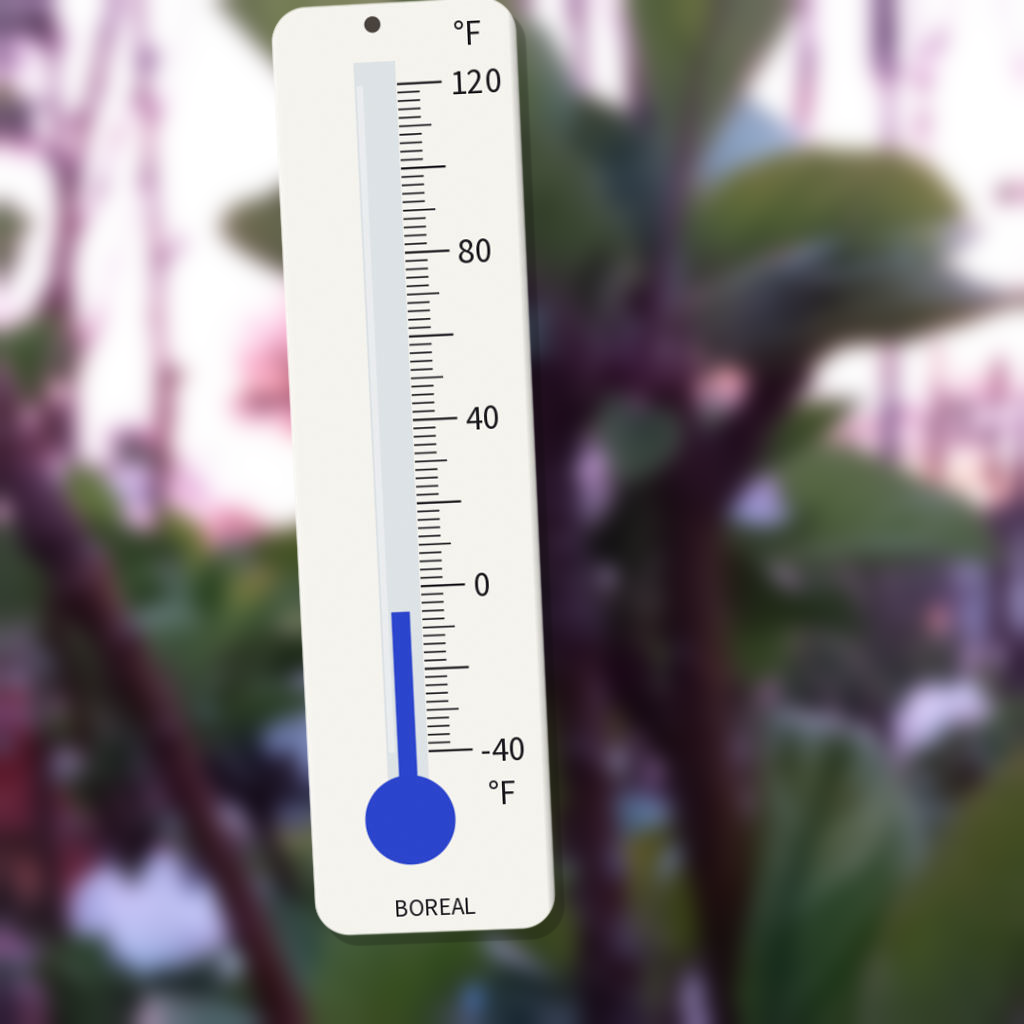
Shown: -6 (°F)
